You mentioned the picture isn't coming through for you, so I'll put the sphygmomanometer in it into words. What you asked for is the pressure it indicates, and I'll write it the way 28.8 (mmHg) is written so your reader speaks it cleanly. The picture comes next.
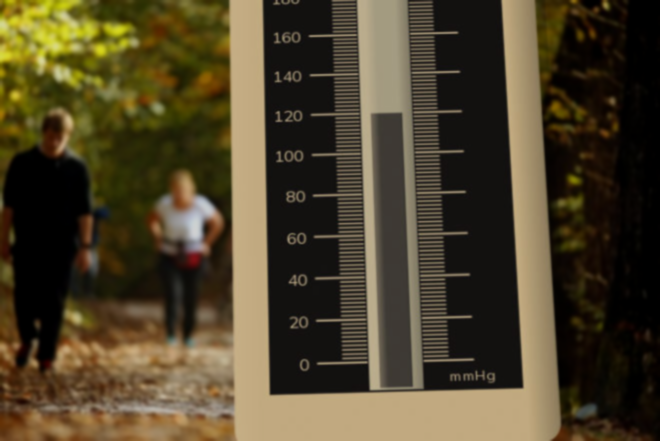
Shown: 120 (mmHg)
